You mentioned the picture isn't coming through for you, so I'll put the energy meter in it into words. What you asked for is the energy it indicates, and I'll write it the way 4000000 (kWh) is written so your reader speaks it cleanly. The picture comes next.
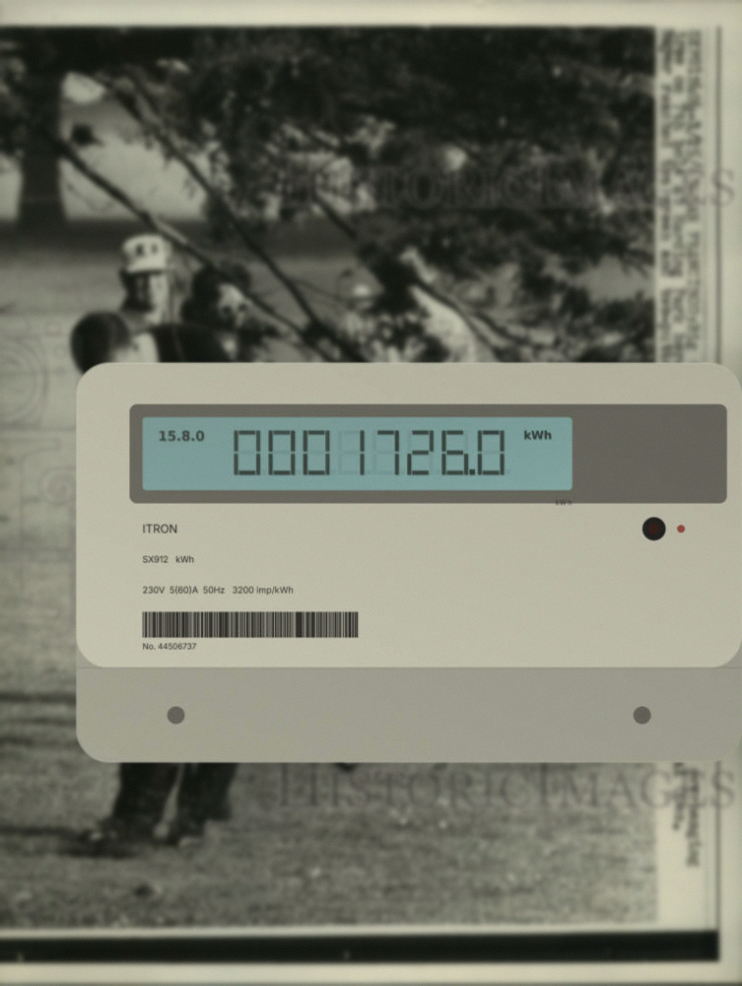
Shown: 1726.0 (kWh)
